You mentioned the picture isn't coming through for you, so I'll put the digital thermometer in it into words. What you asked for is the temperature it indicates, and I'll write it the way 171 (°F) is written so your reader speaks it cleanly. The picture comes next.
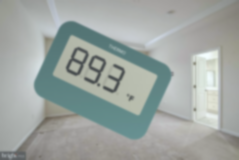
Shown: 89.3 (°F)
